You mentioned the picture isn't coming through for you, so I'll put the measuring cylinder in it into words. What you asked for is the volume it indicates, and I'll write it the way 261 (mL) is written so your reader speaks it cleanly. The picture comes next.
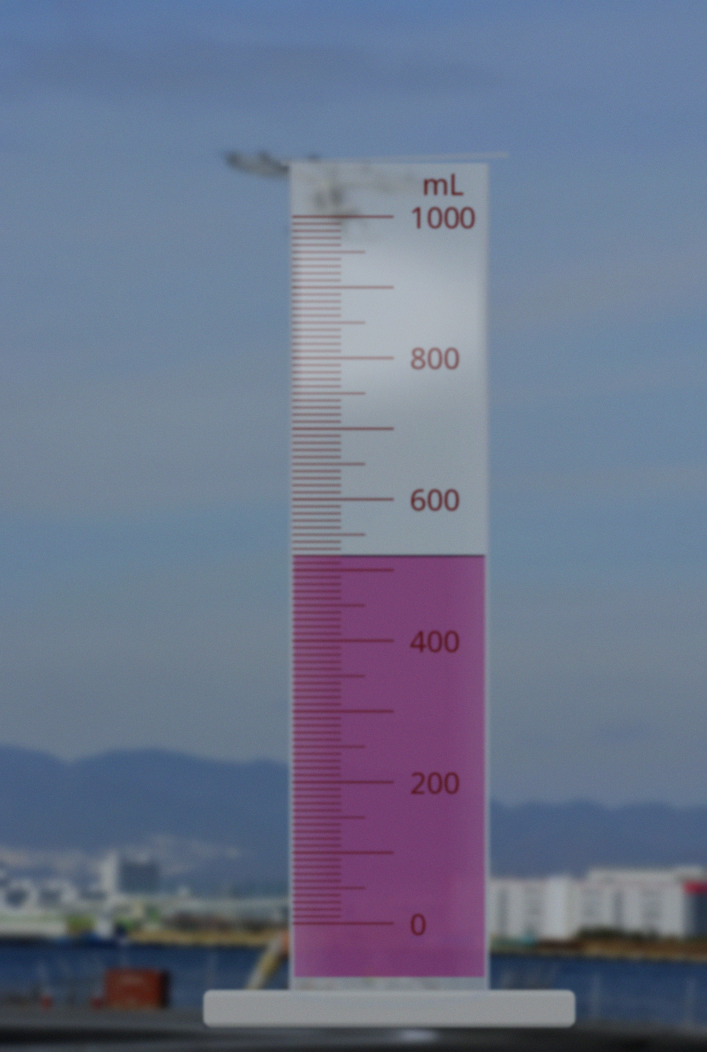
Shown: 520 (mL)
